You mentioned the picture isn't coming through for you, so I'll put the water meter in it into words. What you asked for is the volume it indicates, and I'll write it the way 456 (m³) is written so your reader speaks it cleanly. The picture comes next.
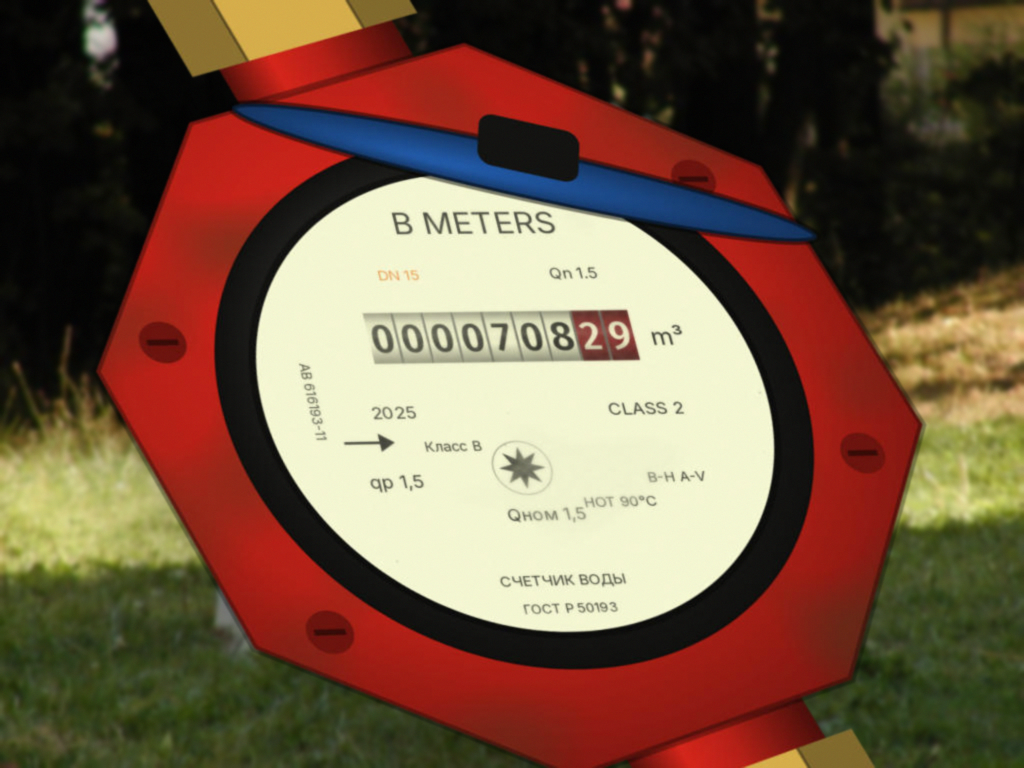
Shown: 708.29 (m³)
